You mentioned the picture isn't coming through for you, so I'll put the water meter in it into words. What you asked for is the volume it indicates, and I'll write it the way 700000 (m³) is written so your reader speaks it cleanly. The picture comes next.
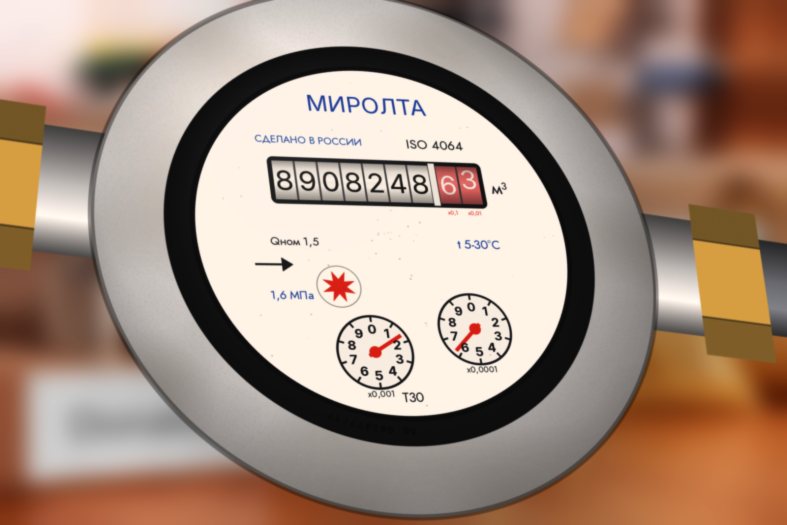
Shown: 8908248.6316 (m³)
